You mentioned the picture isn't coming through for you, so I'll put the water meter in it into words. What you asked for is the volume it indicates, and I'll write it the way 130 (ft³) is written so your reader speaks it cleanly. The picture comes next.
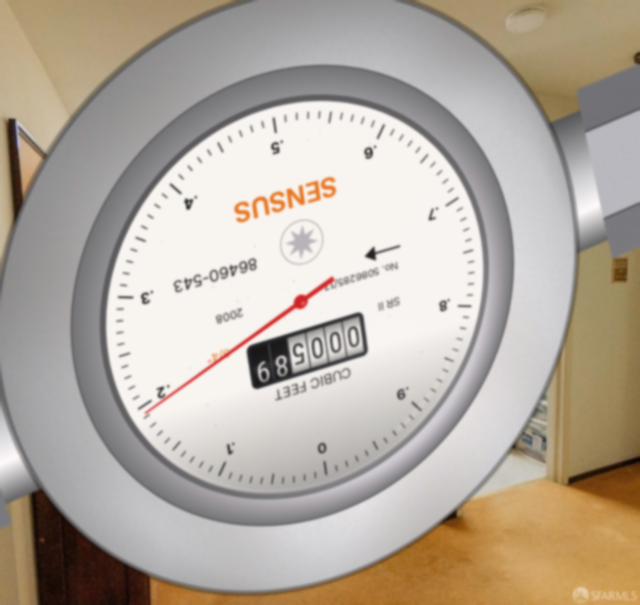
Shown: 589.19 (ft³)
